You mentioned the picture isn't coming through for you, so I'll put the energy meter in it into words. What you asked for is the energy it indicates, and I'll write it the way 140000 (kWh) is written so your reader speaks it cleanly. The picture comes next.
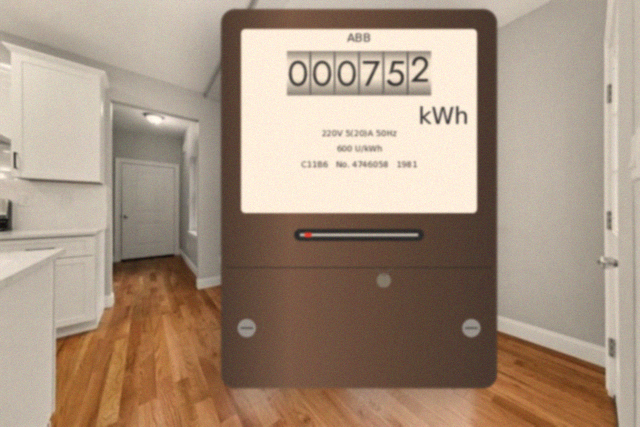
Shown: 752 (kWh)
